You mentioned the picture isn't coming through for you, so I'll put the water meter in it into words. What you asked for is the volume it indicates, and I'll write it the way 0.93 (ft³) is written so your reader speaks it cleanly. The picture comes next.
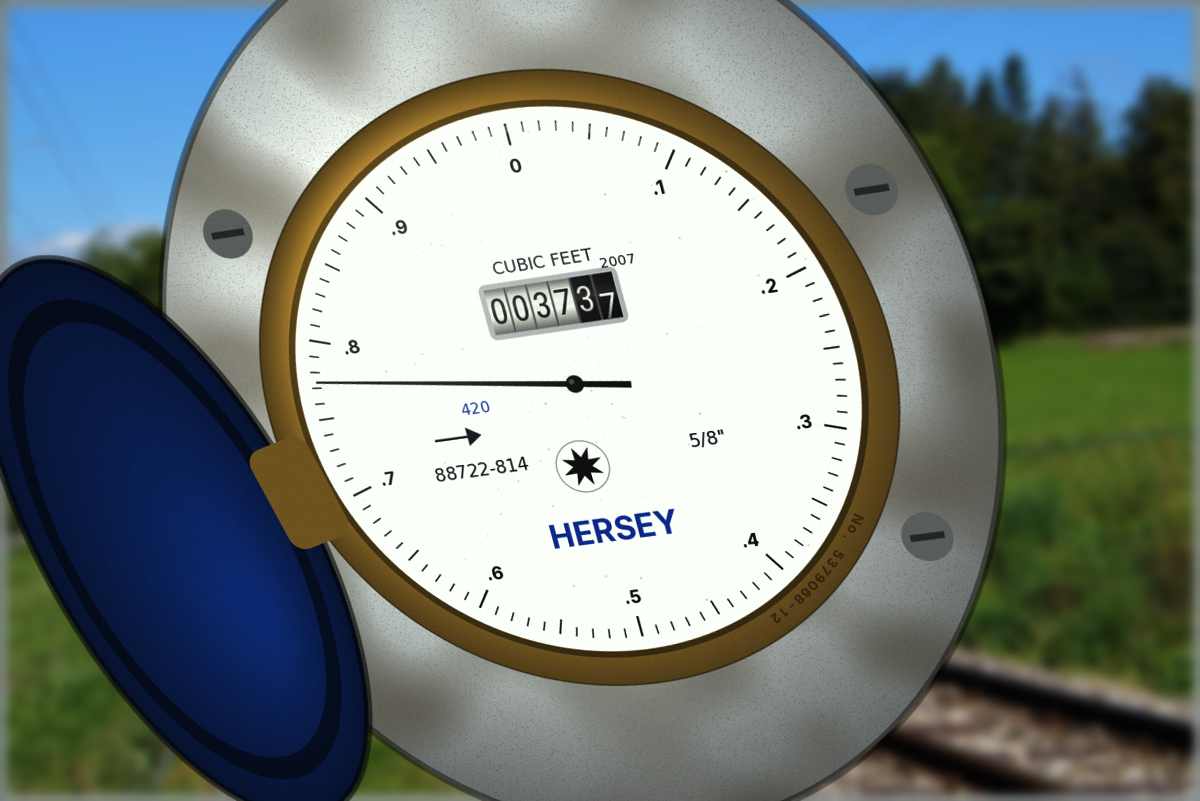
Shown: 3736.77 (ft³)
